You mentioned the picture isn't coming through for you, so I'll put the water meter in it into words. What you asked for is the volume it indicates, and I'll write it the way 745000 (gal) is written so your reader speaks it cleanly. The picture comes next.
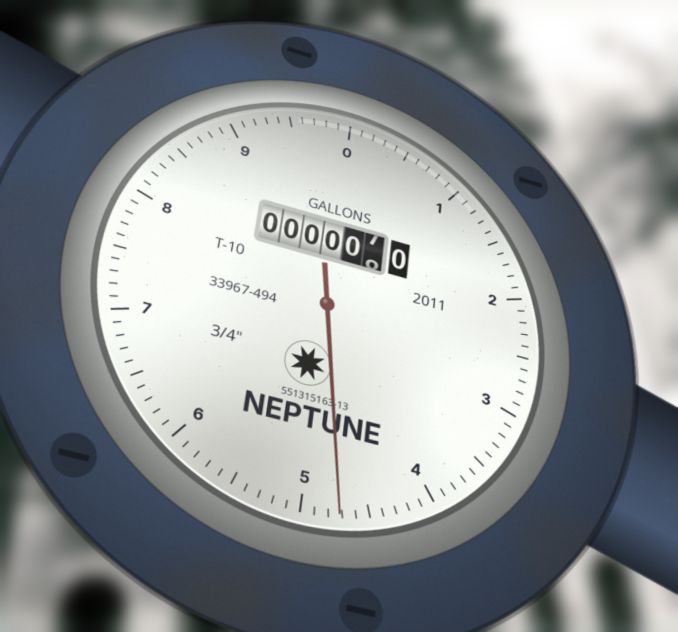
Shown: 74.7 (gal)
